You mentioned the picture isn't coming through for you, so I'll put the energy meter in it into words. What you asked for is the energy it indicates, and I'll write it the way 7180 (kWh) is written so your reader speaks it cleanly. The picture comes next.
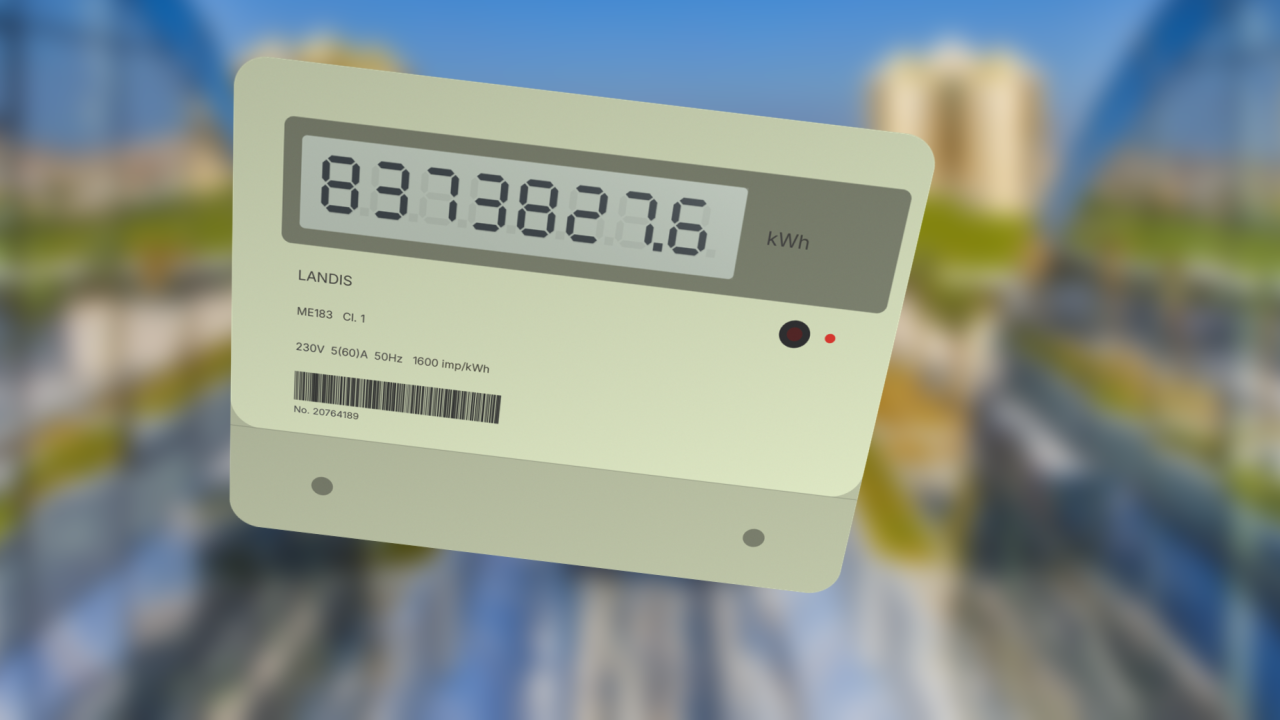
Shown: 8373827.6 (kWh)
